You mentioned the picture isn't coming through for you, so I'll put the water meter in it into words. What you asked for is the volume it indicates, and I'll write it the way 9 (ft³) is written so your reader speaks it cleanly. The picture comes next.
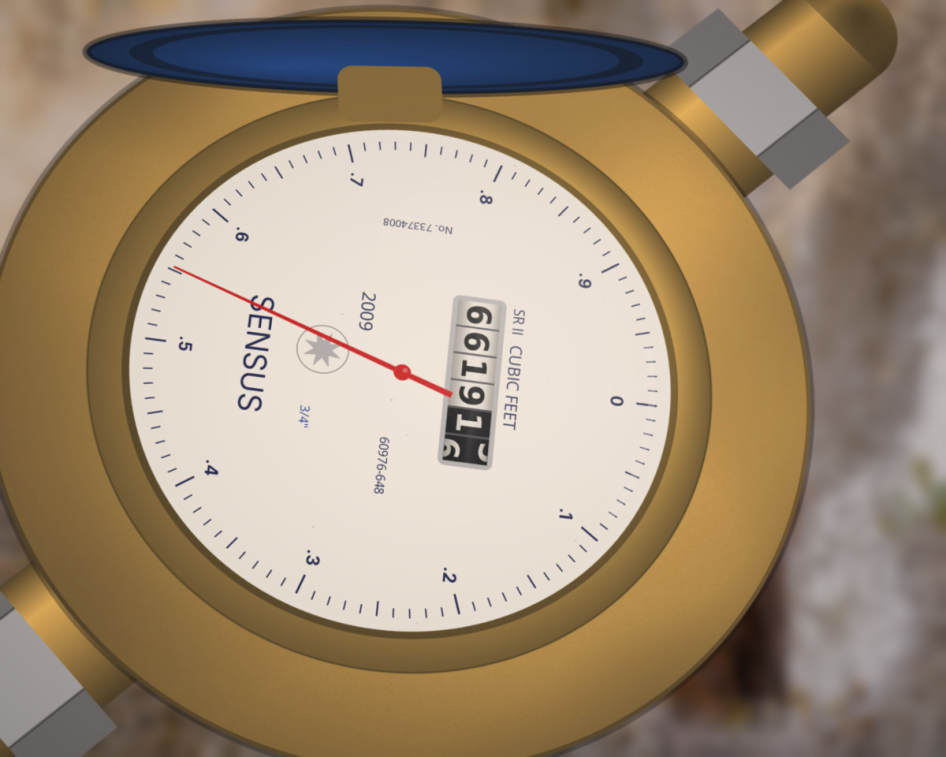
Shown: 661915.55 (ft³)
